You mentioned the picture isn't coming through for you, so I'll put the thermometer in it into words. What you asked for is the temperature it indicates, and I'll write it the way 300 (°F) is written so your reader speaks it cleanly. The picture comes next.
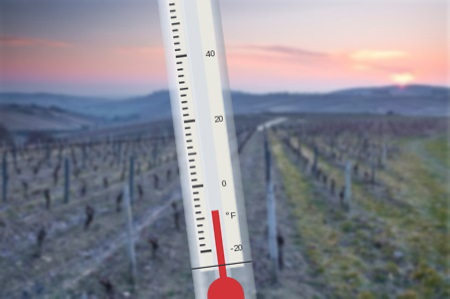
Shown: -8 (°F)
